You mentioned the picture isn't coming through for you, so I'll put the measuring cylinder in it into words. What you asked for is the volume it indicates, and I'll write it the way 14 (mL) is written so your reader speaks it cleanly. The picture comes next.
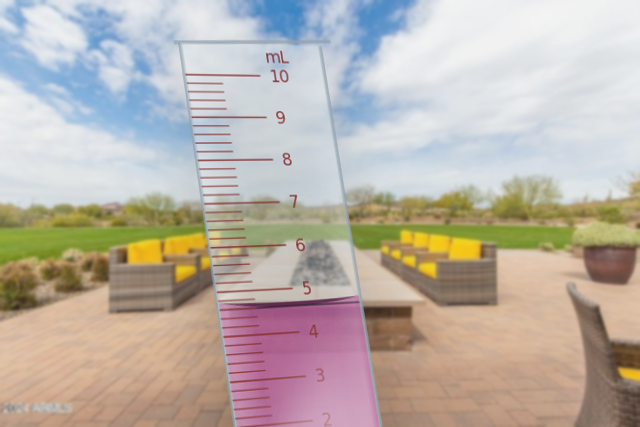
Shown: 4.6 (mL)
